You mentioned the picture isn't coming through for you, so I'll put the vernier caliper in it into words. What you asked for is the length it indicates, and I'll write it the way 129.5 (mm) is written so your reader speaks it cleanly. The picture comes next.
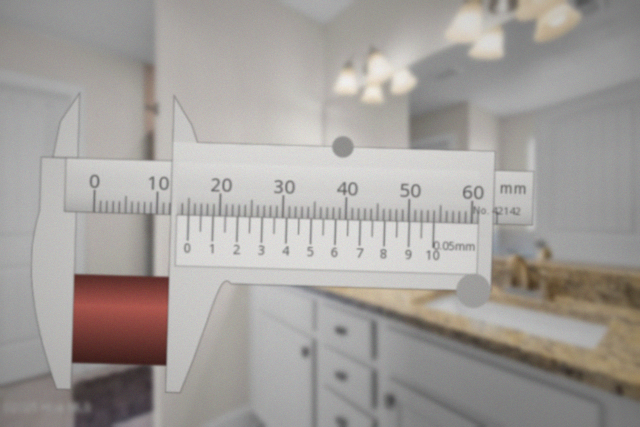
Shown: 15.0 (mm)
